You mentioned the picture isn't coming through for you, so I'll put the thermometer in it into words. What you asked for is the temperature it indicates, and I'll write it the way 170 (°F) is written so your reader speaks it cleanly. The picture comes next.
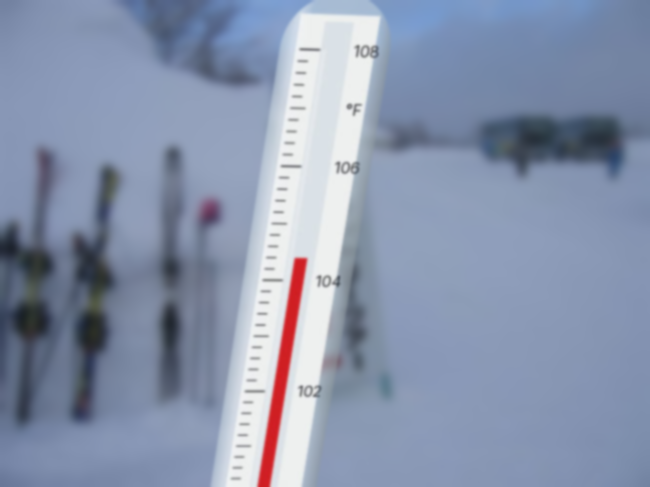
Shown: 104.4 (°F)
